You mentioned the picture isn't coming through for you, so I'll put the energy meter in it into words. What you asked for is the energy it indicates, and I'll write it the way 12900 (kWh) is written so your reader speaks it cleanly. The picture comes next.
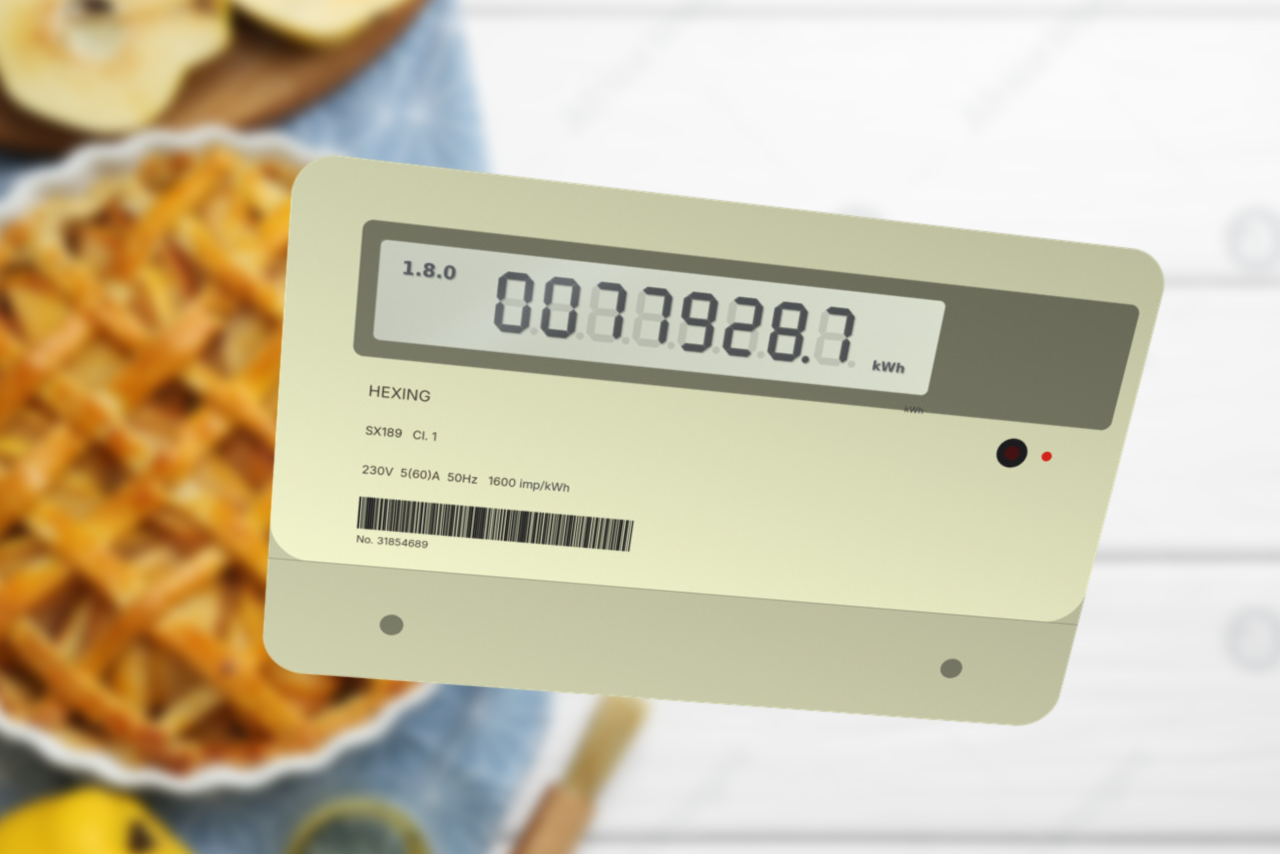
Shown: 77928.7 (kWh)
